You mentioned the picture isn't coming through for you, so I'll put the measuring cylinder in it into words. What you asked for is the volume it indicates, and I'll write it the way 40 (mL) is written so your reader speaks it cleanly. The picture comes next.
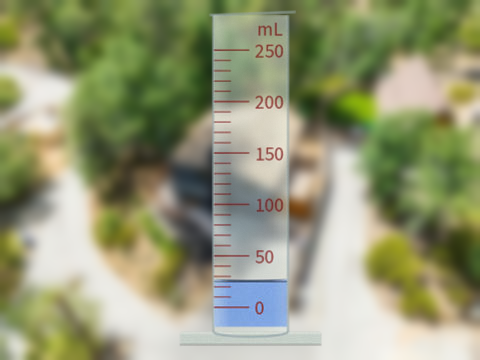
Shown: 25 (mL)
